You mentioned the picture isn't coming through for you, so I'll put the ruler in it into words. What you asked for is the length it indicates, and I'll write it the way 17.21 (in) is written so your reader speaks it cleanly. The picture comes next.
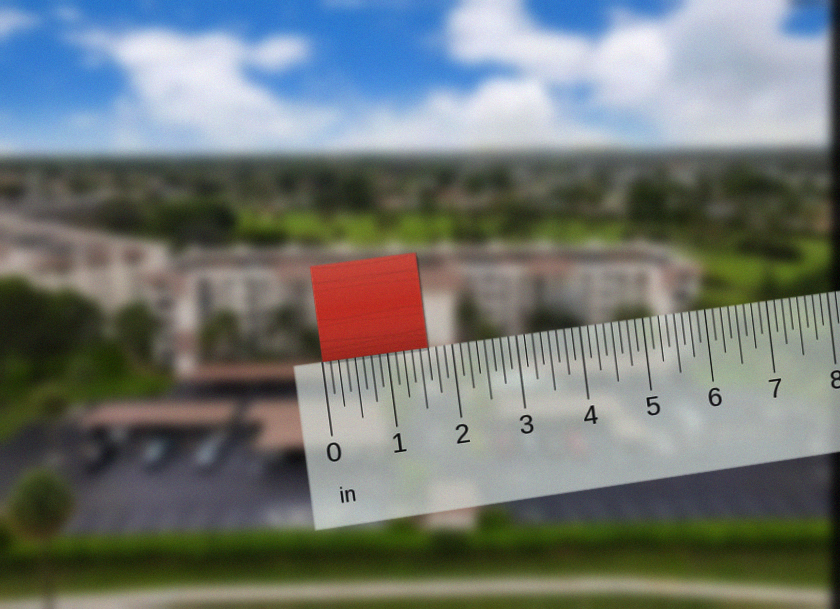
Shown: 1.625 (in)
